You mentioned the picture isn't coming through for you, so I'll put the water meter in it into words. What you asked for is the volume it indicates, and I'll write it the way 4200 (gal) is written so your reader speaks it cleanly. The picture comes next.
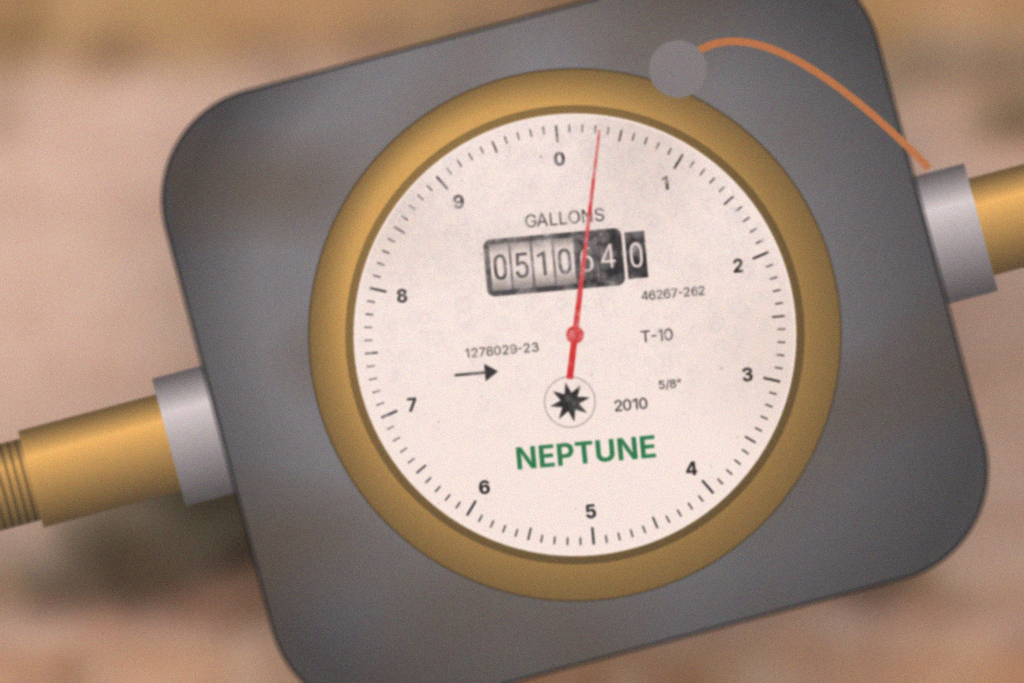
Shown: 510640.3 (gal)
